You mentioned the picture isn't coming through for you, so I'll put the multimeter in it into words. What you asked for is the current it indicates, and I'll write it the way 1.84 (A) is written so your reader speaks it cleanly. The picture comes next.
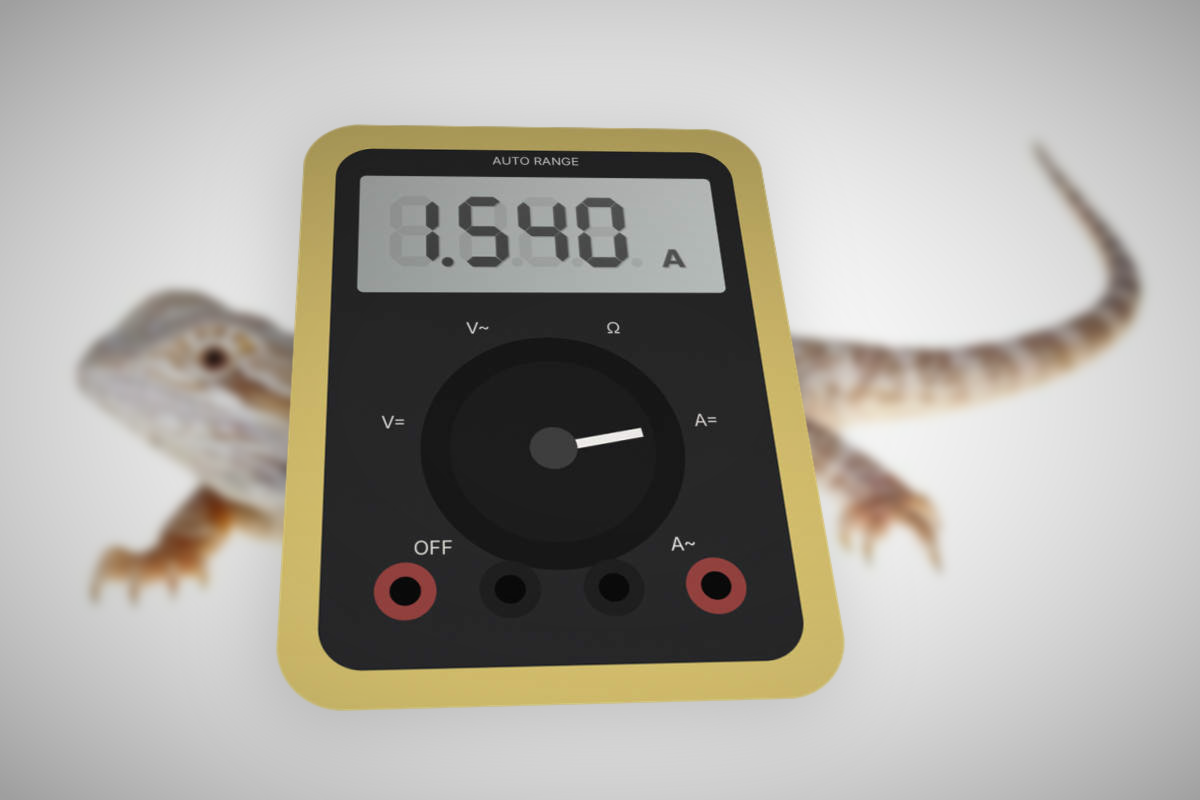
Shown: 1.540 (A)
